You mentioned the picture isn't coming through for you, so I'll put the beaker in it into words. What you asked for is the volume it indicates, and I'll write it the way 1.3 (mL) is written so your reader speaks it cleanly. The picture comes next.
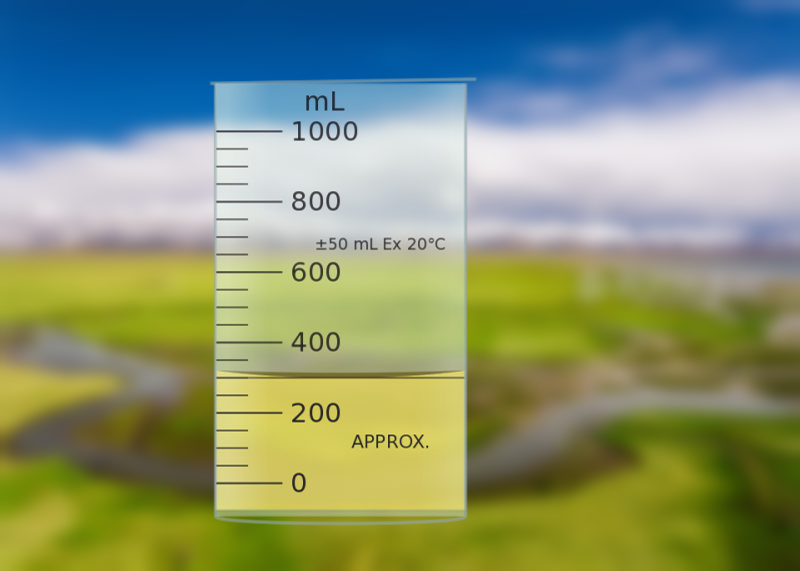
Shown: 300 (mL)
